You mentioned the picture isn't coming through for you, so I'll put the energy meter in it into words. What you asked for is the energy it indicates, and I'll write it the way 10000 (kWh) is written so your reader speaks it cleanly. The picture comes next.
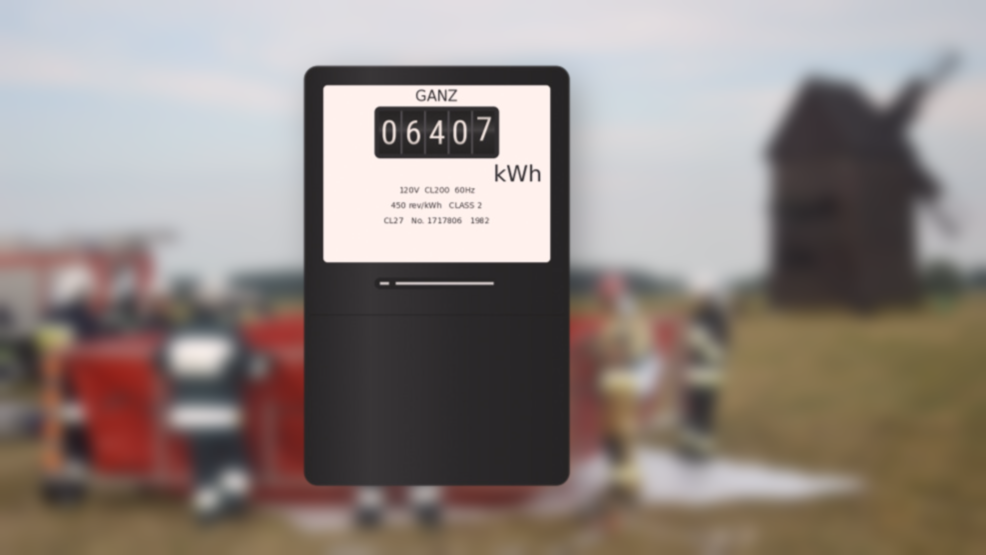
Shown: 6407 (kWh)
